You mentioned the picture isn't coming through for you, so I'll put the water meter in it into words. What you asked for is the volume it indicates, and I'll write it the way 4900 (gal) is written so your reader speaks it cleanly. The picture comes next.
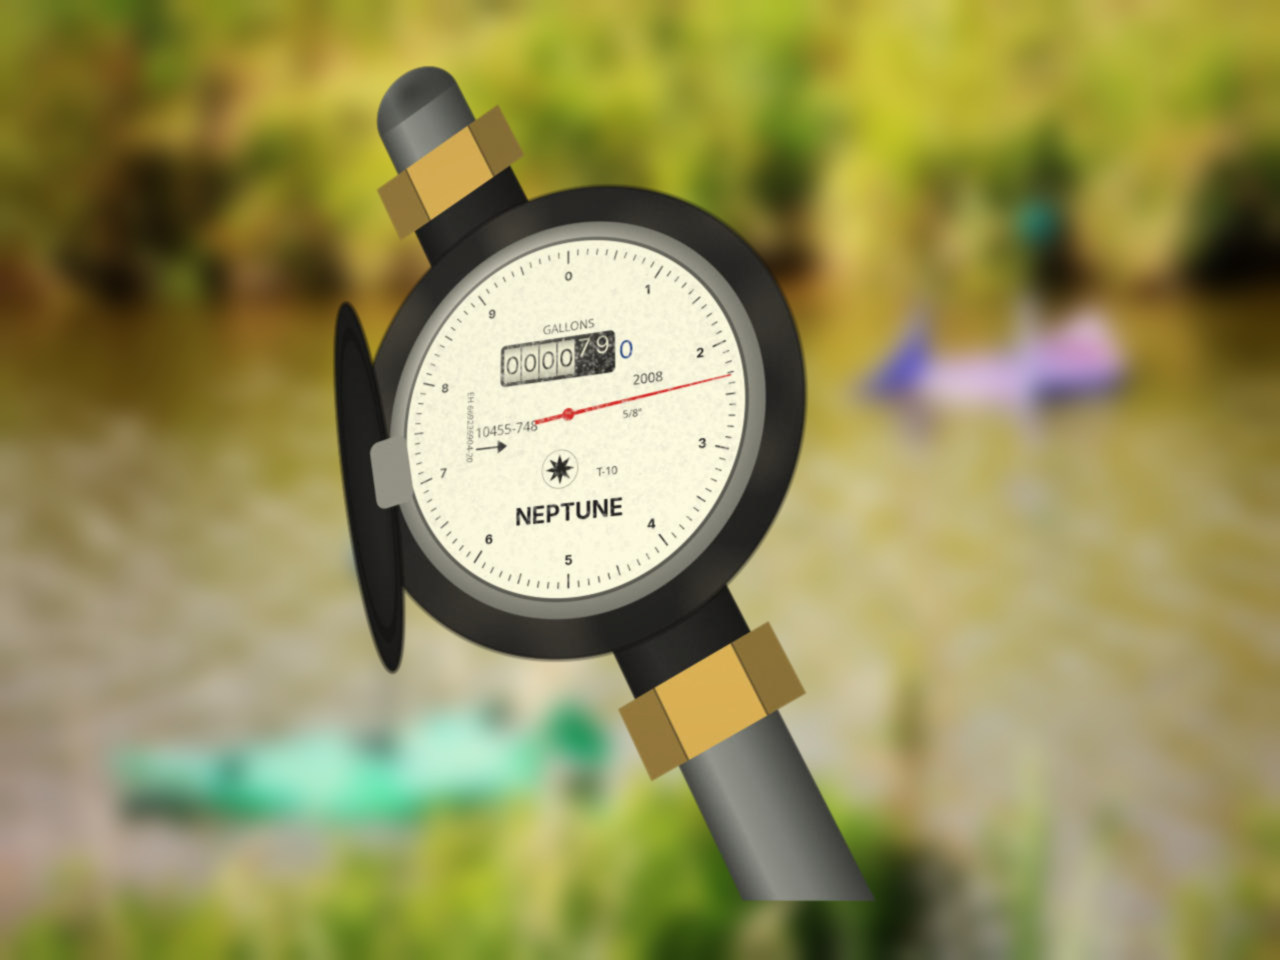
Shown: 792.3 (gal)
